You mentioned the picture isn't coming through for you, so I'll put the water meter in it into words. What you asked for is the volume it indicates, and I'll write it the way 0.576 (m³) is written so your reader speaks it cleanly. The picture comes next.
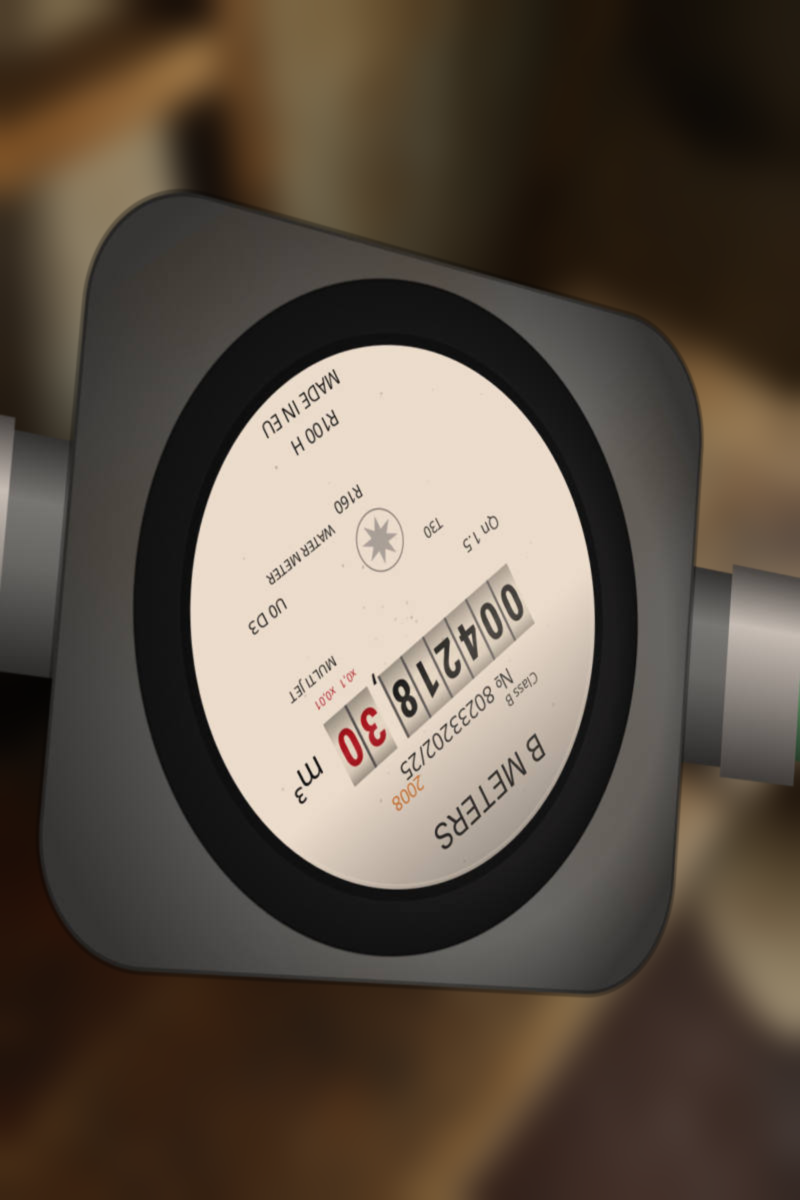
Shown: 4218.30 (m³)
